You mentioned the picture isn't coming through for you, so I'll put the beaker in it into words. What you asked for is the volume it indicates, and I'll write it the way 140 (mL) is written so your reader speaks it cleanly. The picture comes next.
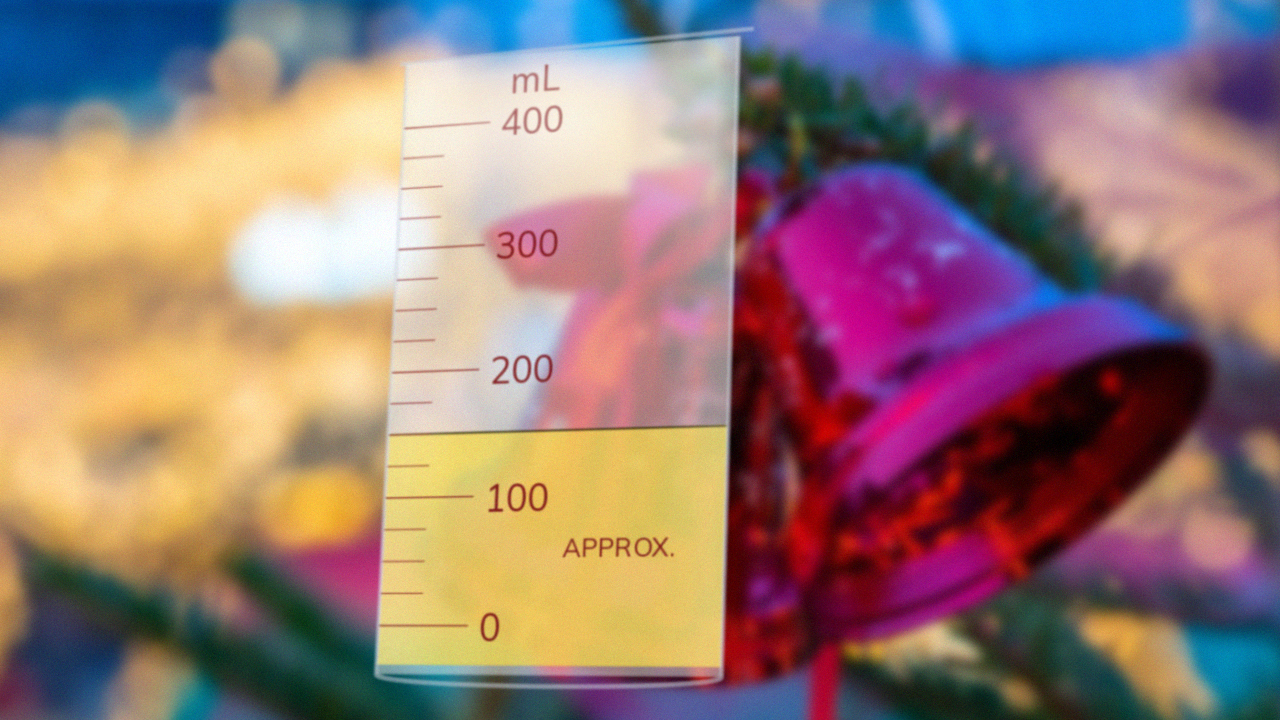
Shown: 150 (mL)
